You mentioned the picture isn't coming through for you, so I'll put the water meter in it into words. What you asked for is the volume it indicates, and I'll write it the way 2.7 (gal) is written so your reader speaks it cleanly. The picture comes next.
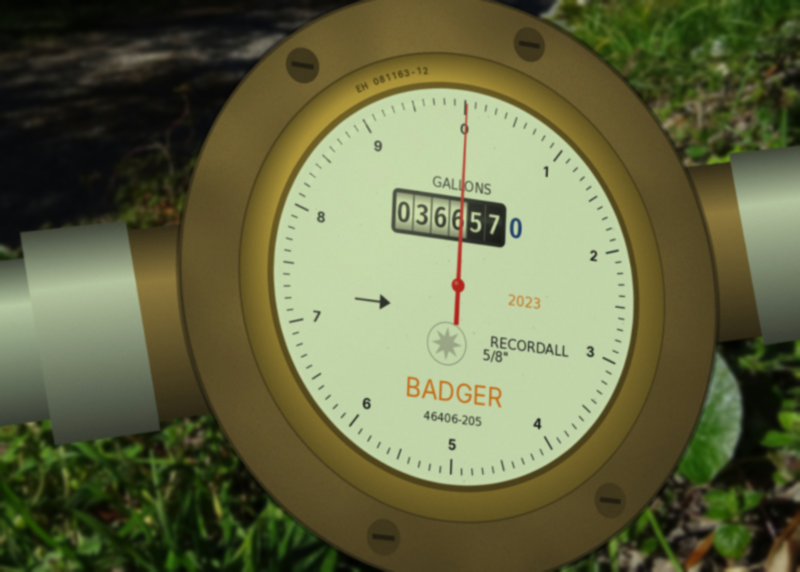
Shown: 366570.0 (gal)
